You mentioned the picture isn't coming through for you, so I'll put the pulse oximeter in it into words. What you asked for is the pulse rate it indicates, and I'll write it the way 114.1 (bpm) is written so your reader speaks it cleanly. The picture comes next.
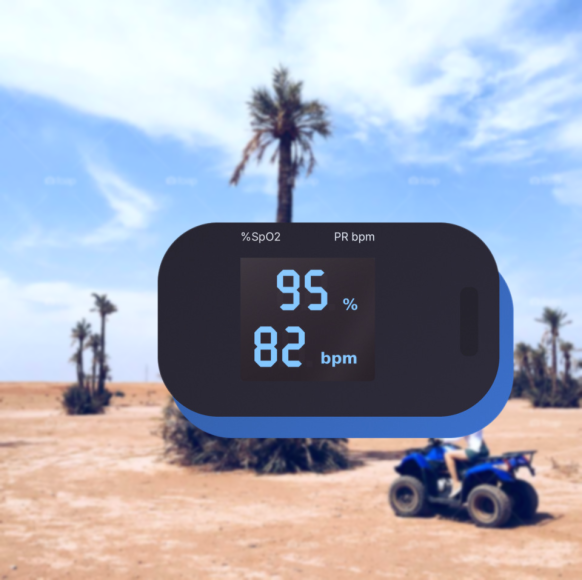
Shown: 82 (bpm)
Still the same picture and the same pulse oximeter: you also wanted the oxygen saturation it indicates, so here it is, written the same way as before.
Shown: 95 (%)
